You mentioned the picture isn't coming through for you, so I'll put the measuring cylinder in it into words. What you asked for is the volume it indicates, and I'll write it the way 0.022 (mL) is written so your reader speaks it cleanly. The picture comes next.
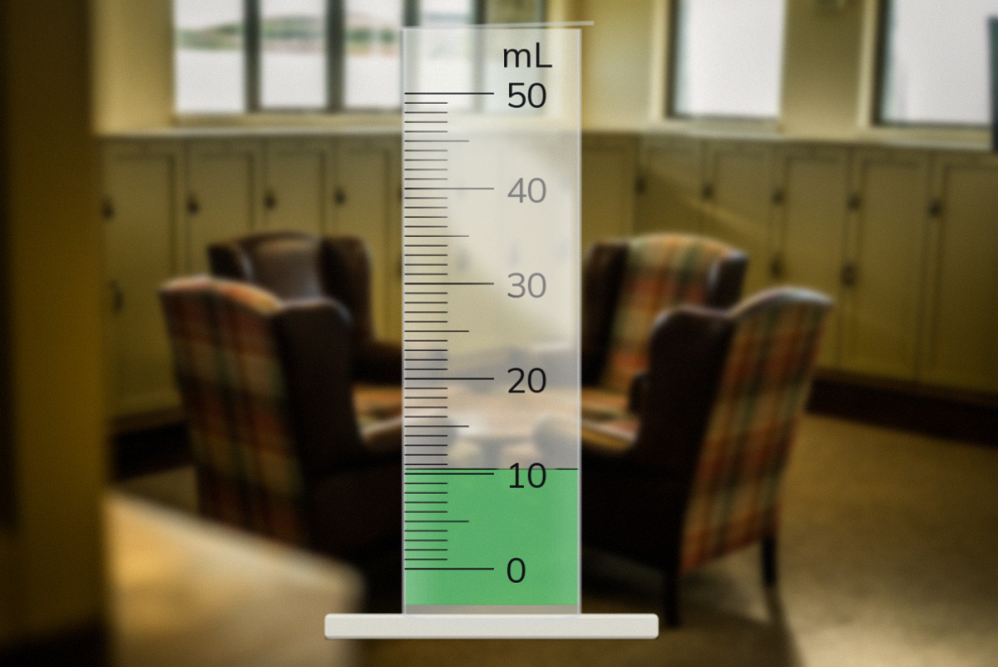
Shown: 10.5 (mL)
